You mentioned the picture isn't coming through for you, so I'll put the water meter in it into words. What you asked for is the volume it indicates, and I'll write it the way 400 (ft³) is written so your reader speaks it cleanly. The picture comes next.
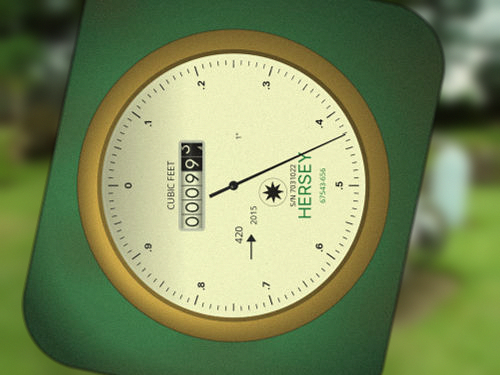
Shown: 993.43 (ft³)
